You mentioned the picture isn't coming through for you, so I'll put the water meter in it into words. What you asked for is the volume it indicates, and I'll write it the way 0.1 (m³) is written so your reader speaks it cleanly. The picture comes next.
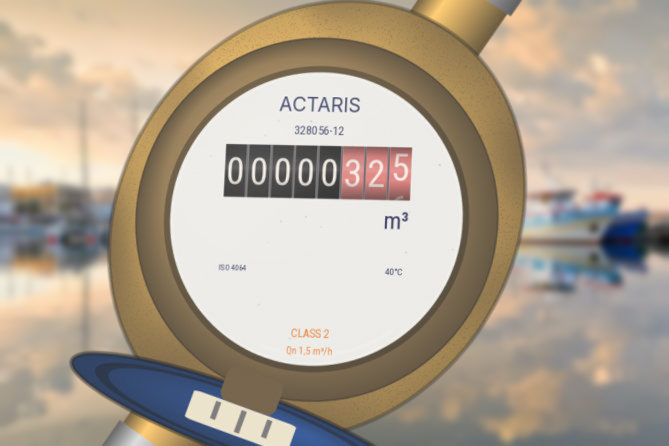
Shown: 0.325 (m³)
